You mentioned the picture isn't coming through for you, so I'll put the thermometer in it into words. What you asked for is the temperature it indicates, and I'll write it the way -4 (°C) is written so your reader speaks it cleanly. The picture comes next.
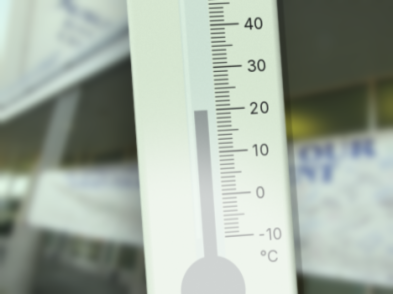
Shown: 20 (°C)
